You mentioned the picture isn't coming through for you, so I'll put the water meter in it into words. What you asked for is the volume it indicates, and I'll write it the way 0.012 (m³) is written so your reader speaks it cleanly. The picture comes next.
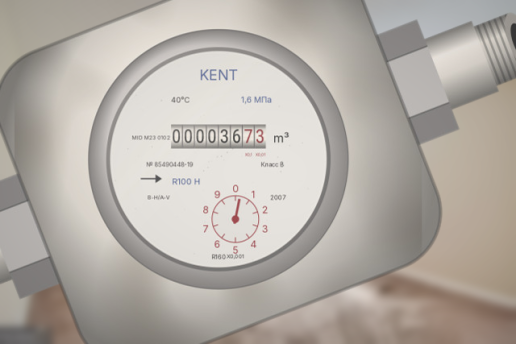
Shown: 36.730 (m³)
